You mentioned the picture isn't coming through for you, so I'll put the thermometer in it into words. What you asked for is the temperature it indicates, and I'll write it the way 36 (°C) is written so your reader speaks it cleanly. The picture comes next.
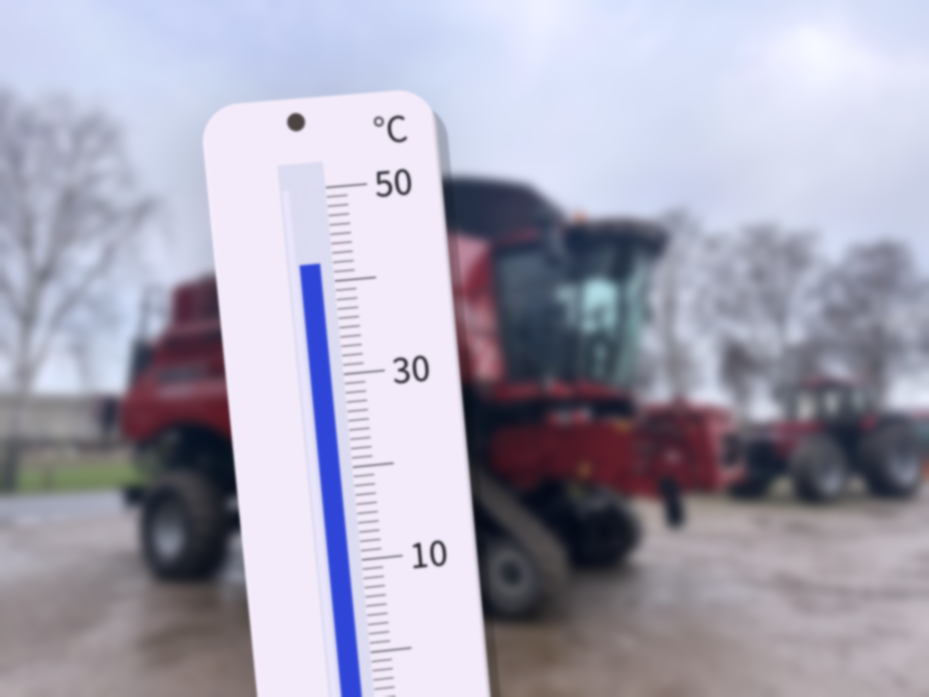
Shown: 42 (°C)
